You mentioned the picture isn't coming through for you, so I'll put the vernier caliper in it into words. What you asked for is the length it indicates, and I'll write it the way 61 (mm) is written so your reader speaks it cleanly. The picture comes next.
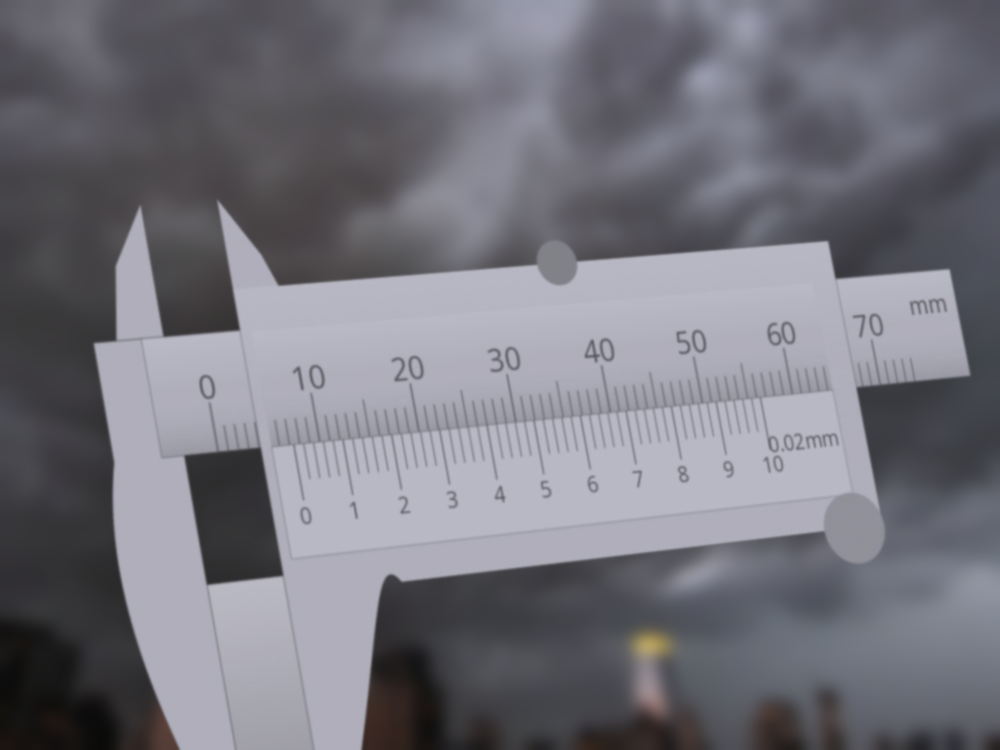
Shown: 7.4 (mm)
